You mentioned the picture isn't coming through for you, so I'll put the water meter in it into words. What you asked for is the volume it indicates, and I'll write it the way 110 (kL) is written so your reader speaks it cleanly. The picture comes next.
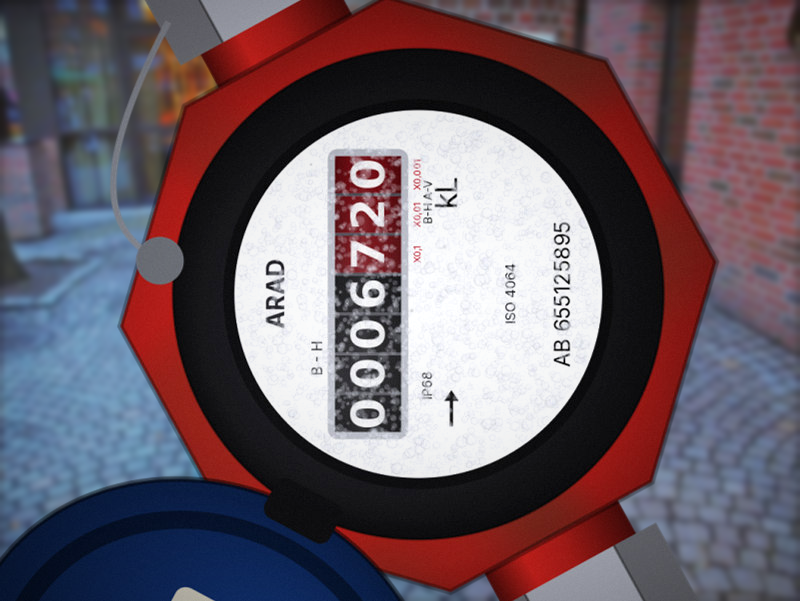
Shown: 6.720 (kL)
